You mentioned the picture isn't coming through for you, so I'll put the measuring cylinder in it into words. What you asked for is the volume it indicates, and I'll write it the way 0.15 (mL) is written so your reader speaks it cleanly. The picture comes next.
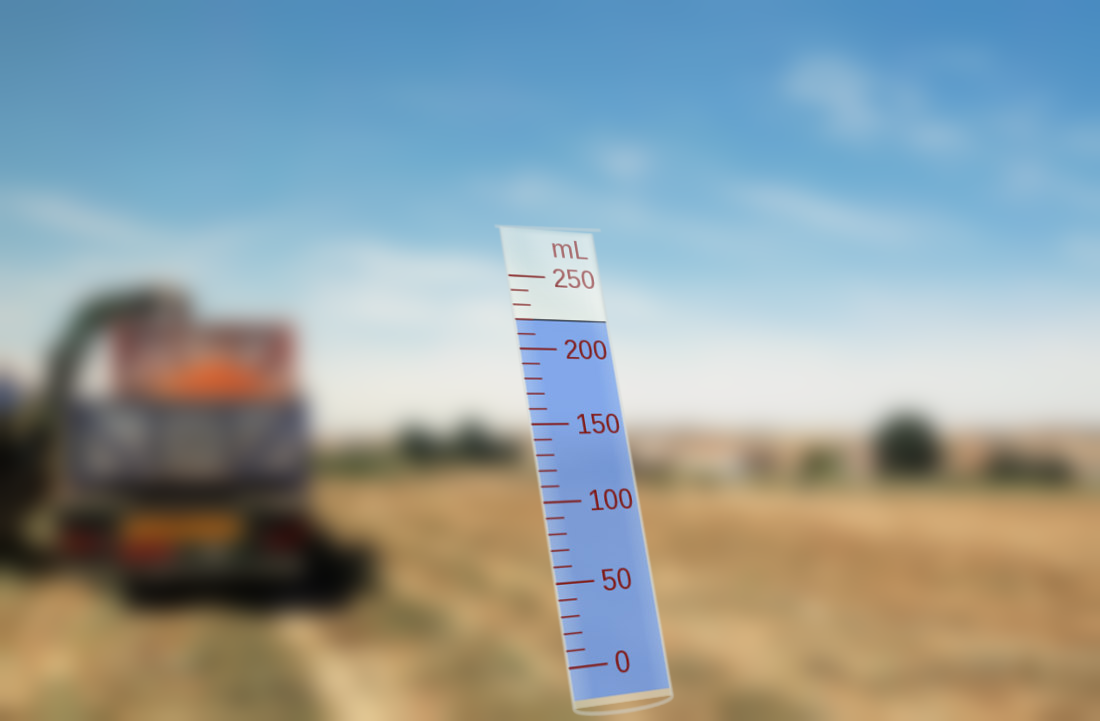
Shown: 220 (mL)
